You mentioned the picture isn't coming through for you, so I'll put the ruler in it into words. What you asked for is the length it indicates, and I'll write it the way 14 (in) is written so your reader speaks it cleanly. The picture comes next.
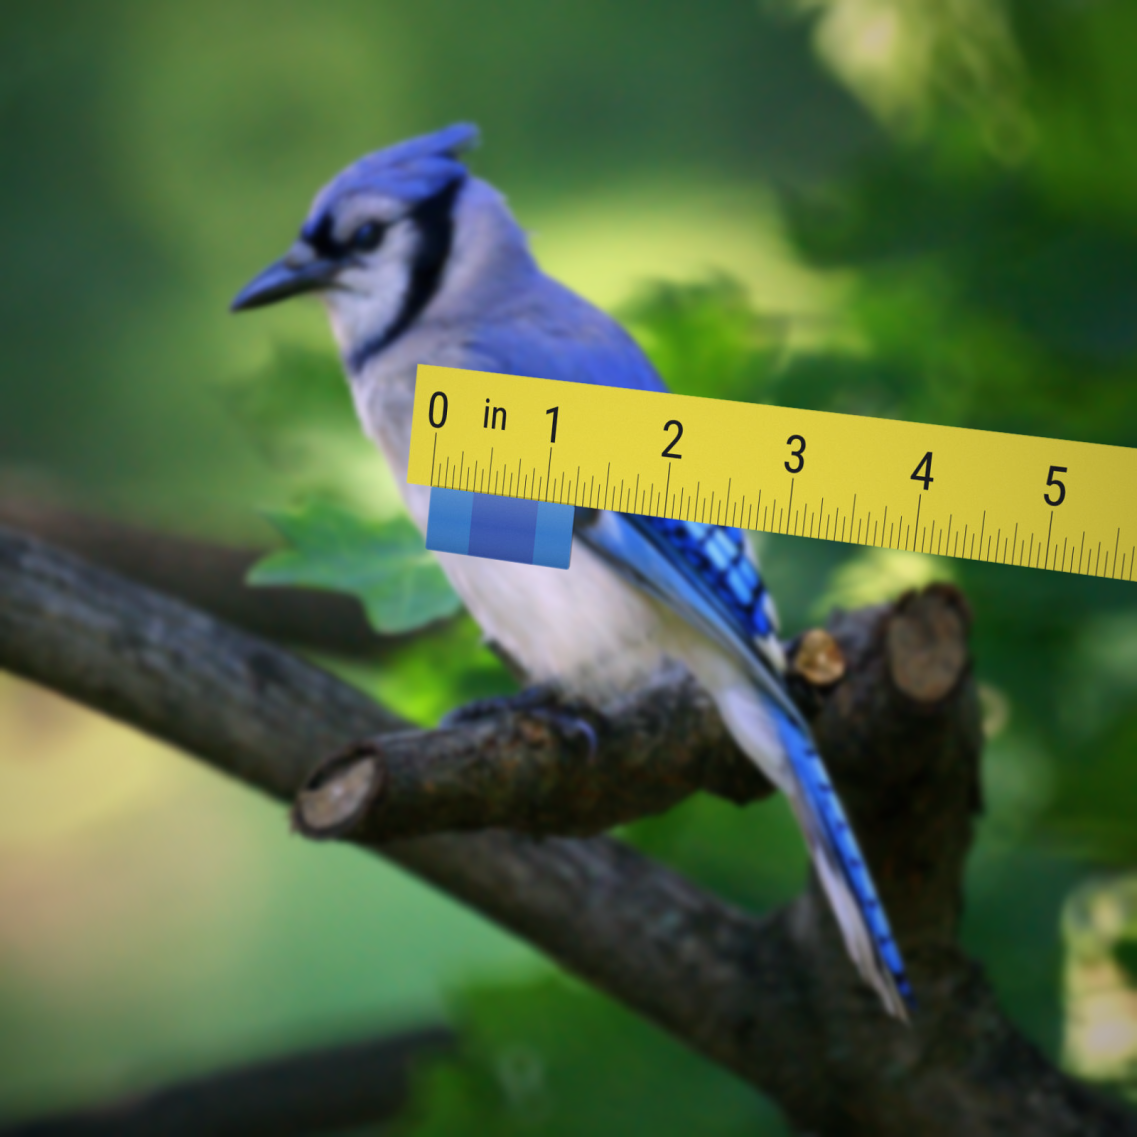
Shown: 1.25 (in)
